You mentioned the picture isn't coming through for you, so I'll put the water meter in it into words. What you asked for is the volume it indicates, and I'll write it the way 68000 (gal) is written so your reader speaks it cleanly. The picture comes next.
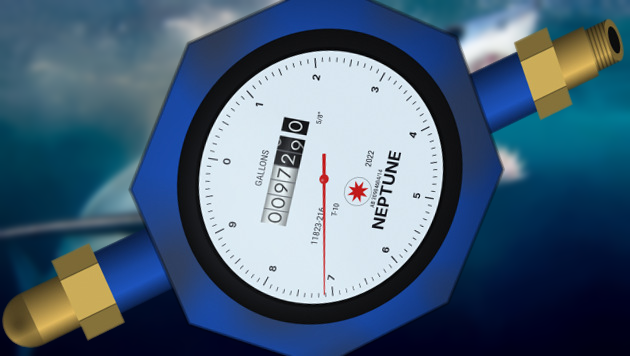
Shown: 97287.1 (gal)
